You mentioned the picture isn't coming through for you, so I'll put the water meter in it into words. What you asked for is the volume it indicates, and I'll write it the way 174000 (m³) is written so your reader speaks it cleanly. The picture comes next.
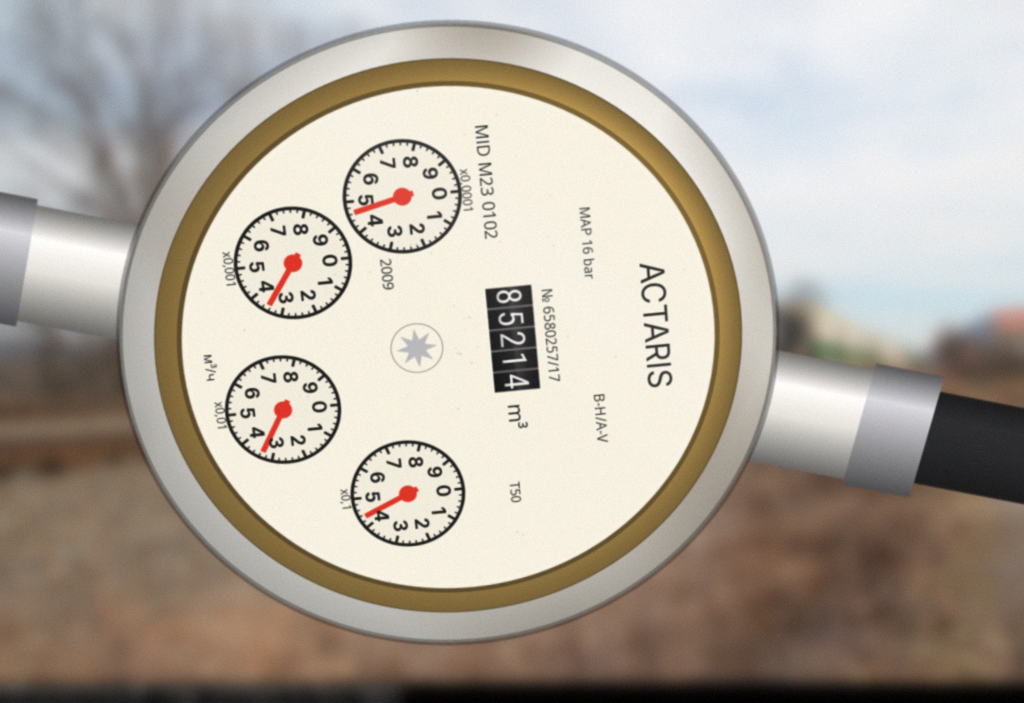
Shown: 85214.4334 (m³)
